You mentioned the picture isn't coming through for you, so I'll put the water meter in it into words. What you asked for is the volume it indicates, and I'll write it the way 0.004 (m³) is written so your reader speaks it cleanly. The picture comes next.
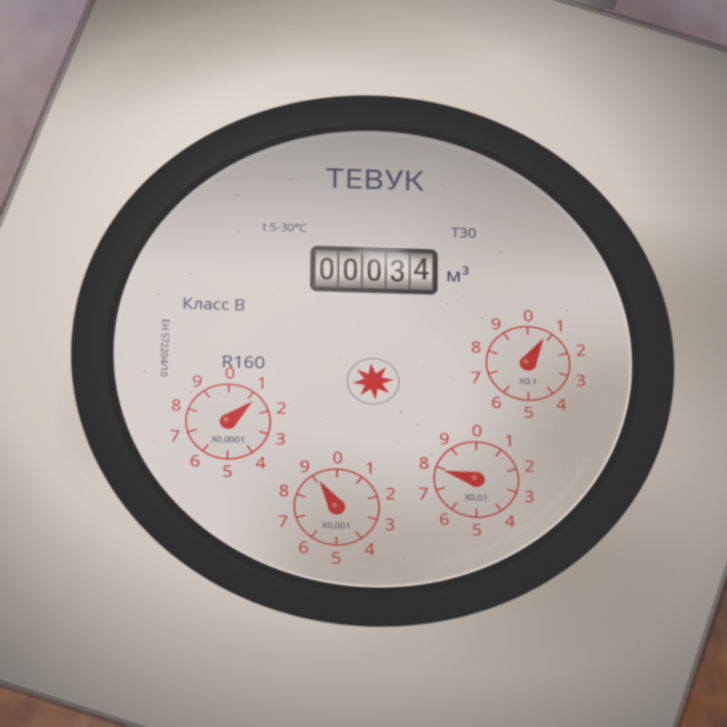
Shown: 34.0791 (m³)
